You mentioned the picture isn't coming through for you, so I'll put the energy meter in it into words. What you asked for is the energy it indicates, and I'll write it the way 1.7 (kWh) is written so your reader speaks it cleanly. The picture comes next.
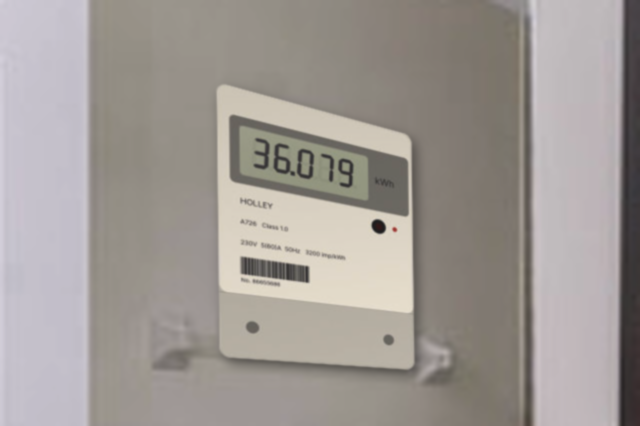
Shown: 36.079 (kWh)
